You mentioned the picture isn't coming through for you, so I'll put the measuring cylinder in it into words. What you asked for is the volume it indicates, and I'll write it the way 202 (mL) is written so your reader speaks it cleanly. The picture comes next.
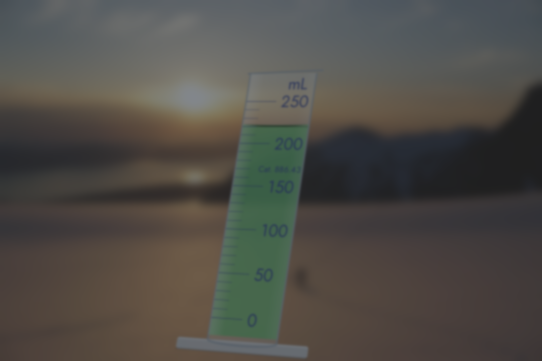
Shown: 220 (mL)
